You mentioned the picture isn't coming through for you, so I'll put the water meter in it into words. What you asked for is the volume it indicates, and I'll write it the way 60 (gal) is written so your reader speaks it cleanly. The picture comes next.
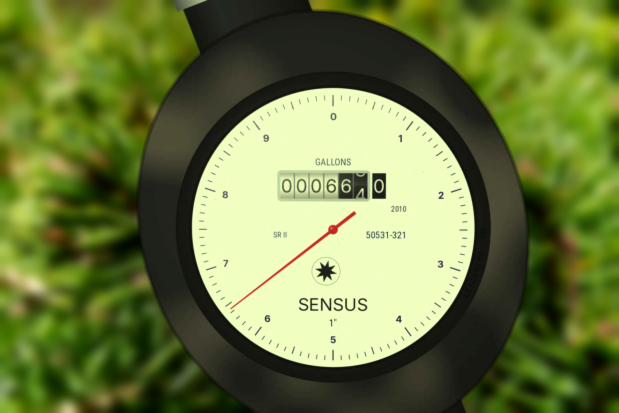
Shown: 6636.4 (gal)
